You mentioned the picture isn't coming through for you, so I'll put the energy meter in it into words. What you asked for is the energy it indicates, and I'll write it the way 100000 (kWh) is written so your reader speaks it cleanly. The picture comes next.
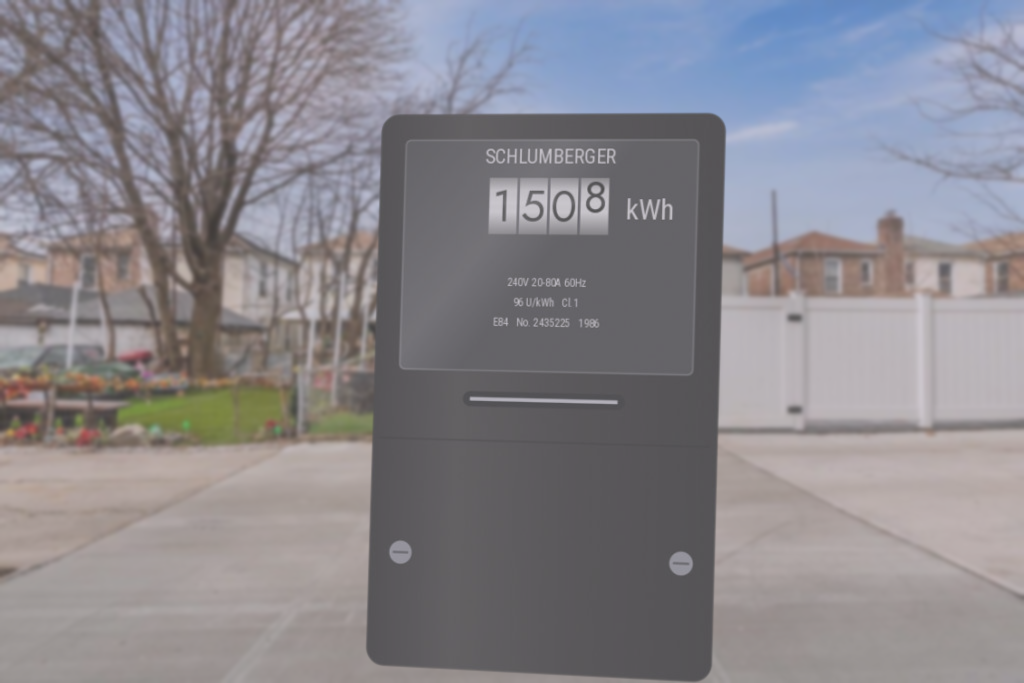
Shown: 1508 (kWh)
